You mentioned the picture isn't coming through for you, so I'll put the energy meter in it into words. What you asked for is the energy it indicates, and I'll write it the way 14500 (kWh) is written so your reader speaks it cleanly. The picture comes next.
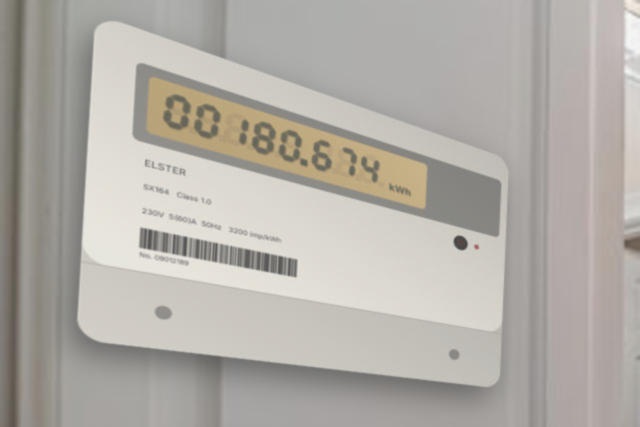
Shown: 180.674 (kWh)
